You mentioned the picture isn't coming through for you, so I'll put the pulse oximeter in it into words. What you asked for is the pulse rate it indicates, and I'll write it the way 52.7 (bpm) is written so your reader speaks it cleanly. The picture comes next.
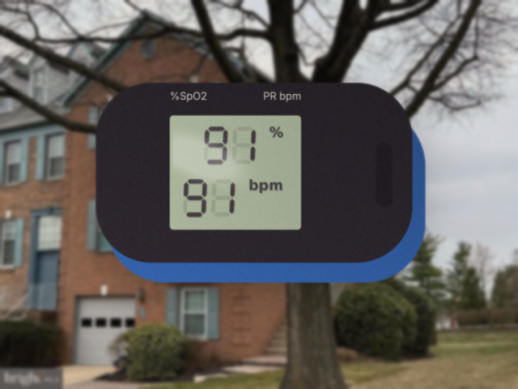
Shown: 91 (bpm)
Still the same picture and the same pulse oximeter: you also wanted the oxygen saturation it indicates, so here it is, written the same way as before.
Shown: 91 (%)
